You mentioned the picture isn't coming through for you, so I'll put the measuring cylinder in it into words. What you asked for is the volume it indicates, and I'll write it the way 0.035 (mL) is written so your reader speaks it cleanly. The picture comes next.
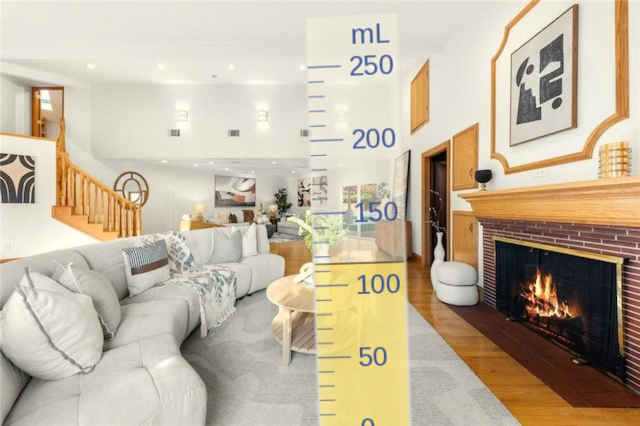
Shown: 115 (mL)
